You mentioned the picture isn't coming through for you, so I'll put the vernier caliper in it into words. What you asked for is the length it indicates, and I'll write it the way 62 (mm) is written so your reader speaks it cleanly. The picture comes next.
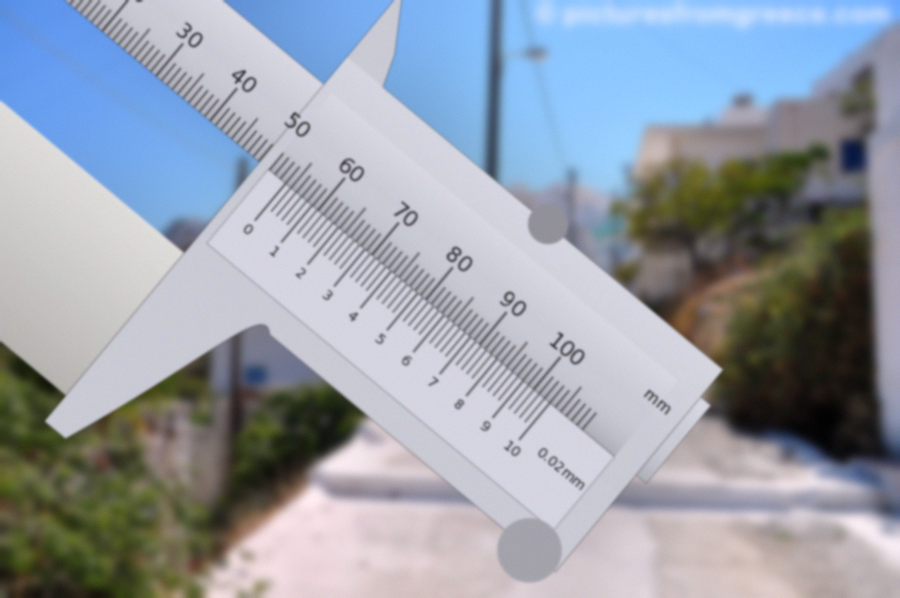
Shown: 54.0 (mm)
